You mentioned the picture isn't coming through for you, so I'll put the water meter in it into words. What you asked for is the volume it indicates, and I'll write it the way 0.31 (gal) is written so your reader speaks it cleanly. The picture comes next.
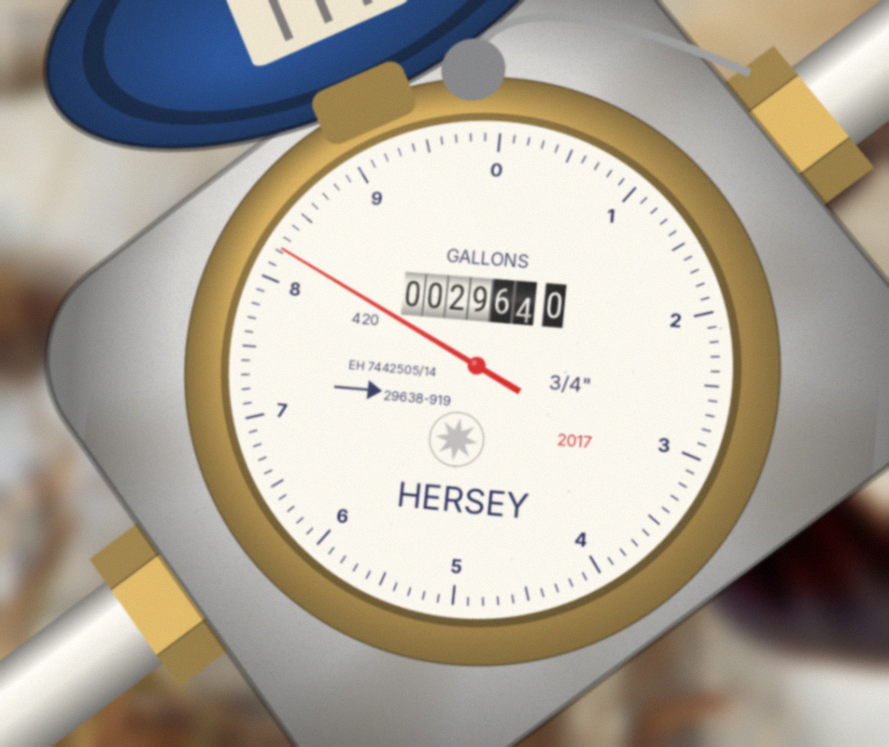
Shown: 29638.2 (gal)
